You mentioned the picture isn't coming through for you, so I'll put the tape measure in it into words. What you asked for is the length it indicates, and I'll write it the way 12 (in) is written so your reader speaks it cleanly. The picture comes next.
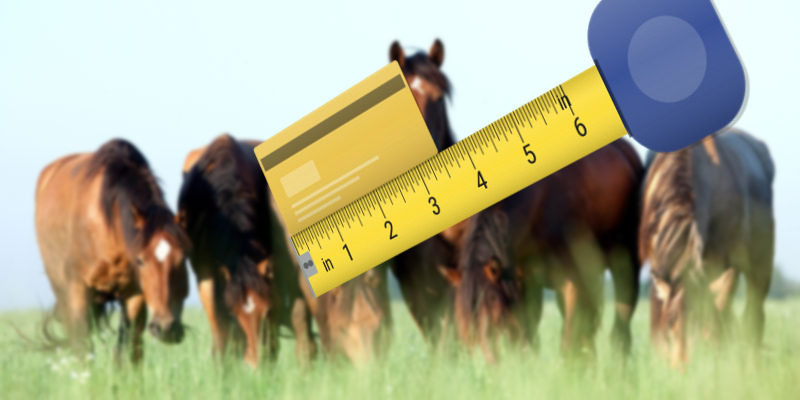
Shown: 3.5 (in)
